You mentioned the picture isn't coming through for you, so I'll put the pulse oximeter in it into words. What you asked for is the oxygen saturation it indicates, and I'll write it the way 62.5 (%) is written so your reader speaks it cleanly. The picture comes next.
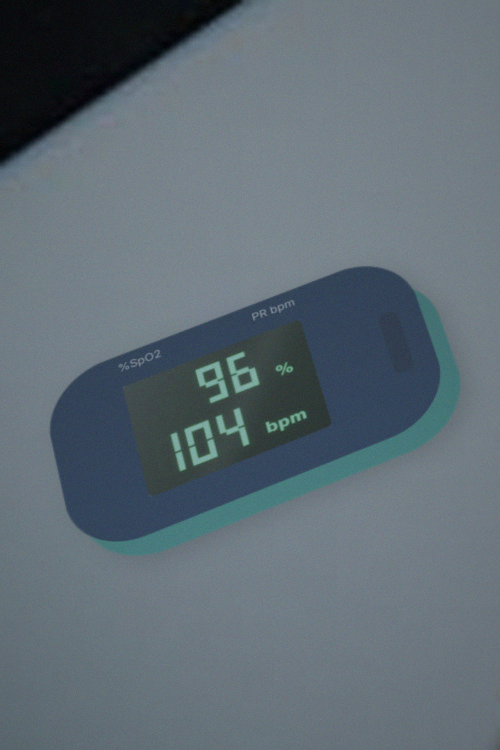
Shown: 96 (%)
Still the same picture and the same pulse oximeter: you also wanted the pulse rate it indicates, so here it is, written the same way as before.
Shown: 104 (bpm)
